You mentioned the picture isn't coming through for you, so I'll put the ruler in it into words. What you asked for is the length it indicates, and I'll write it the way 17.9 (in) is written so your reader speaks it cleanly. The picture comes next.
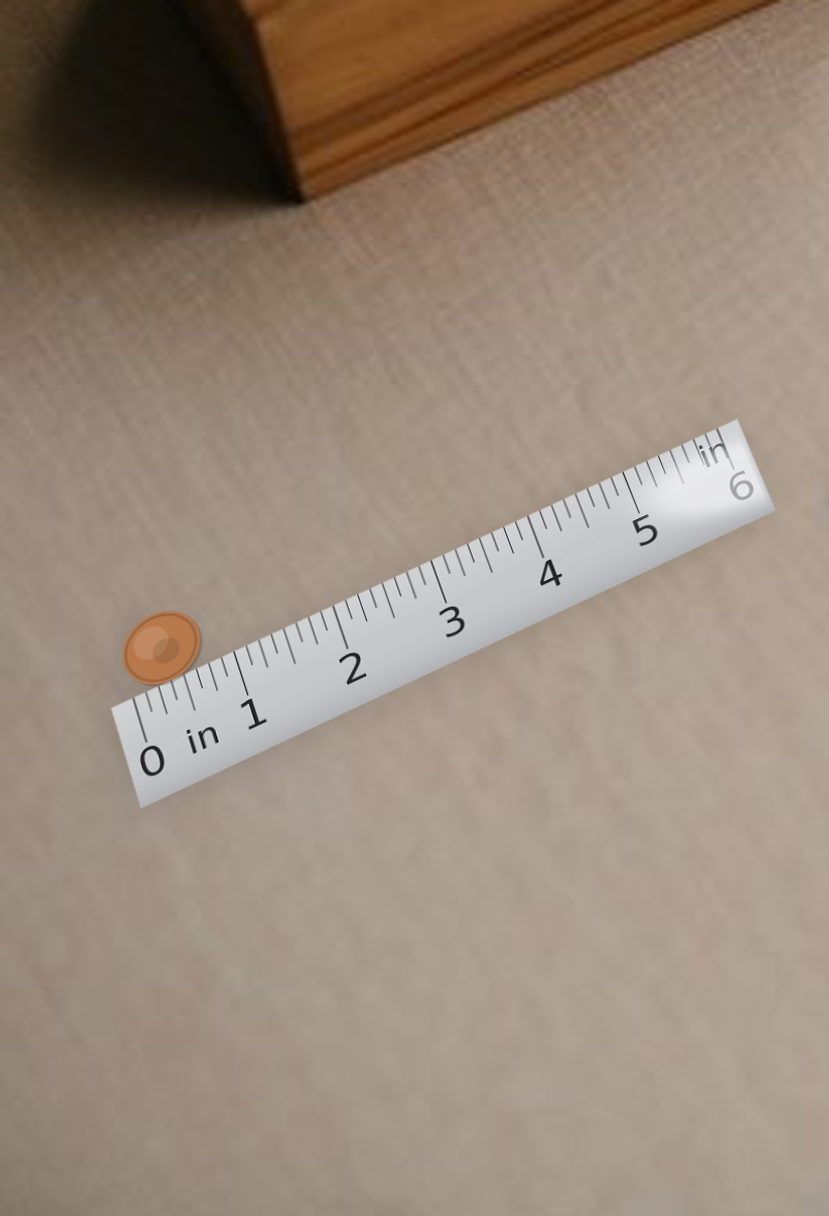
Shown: 0.75 (in)
